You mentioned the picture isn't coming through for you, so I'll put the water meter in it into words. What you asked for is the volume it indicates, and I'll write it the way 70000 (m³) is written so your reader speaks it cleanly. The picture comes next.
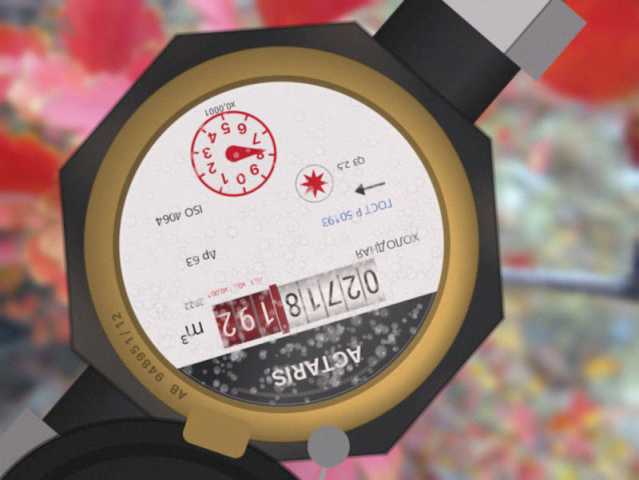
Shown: 2718.1927 (m³)
